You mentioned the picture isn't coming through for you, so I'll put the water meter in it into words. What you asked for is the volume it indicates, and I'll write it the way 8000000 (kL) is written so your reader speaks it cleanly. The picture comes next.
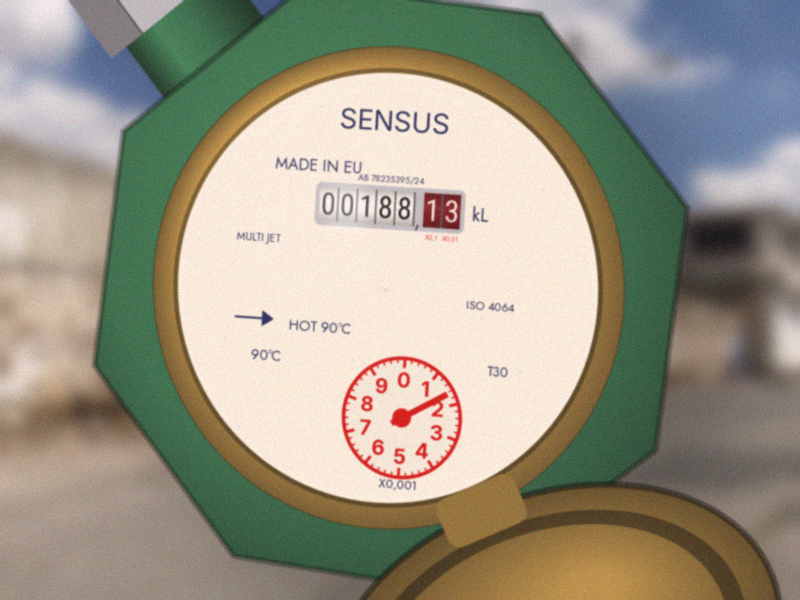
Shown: 188.131 (kL)
